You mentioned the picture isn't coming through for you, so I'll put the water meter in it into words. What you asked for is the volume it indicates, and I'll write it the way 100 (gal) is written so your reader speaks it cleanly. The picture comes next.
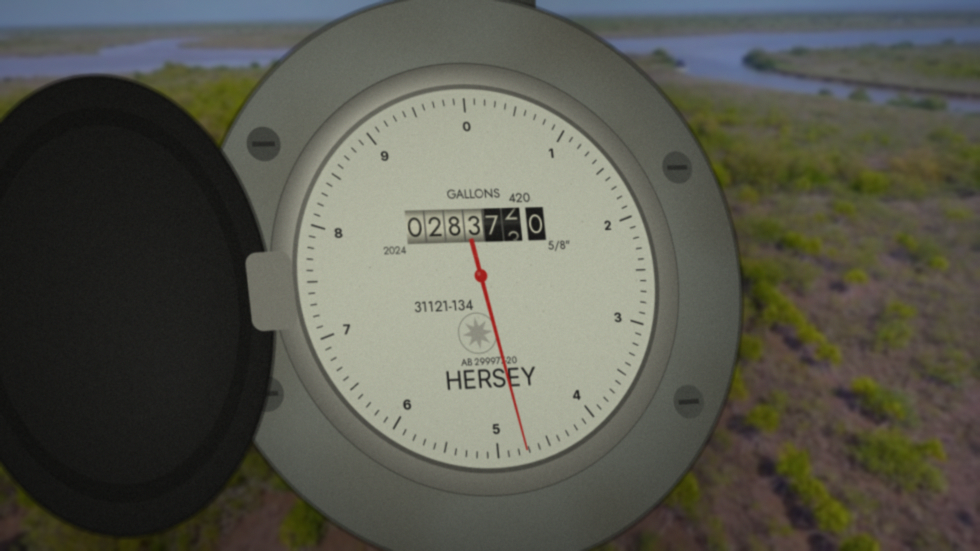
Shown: 283724.7 (gal)
